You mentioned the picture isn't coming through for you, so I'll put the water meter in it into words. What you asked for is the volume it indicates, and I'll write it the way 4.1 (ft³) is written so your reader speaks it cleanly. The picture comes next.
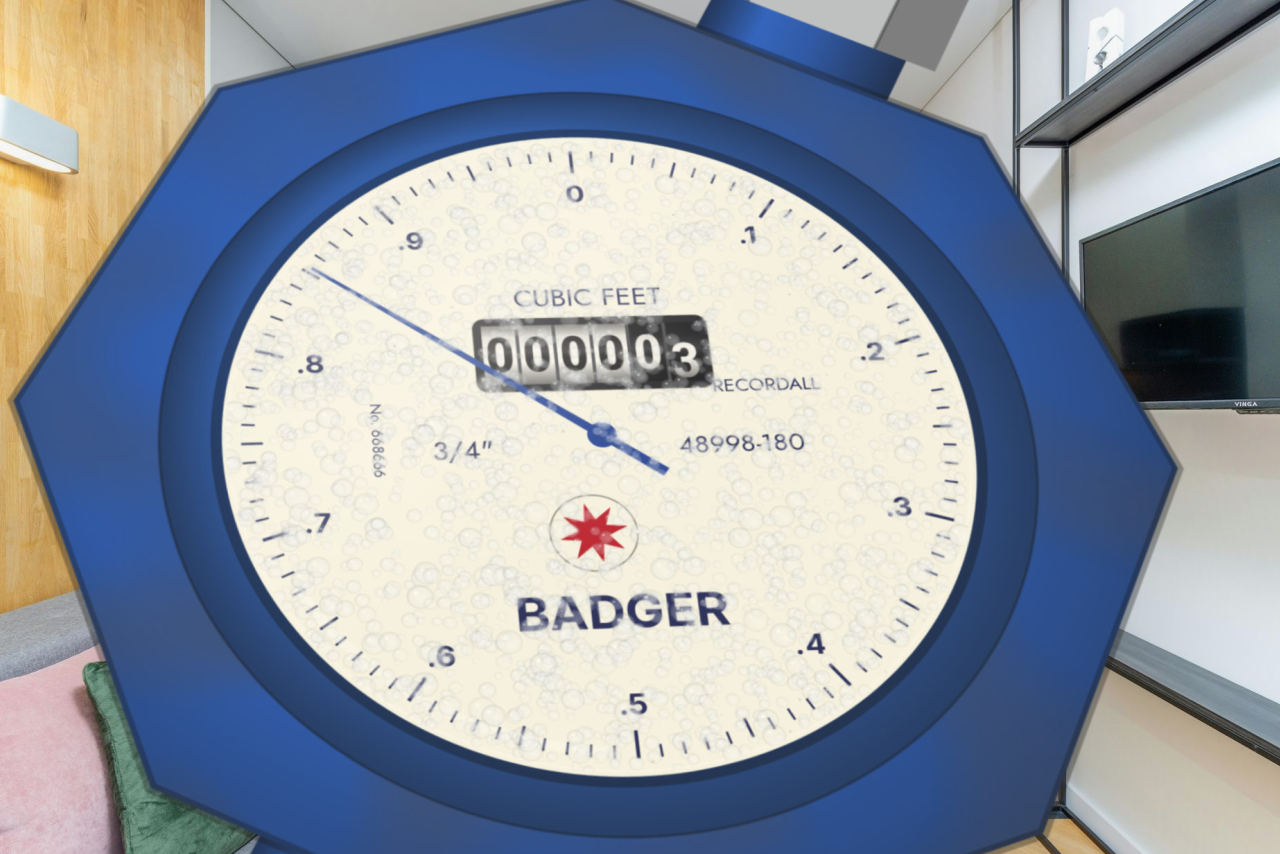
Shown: 2.85 (ft³)
